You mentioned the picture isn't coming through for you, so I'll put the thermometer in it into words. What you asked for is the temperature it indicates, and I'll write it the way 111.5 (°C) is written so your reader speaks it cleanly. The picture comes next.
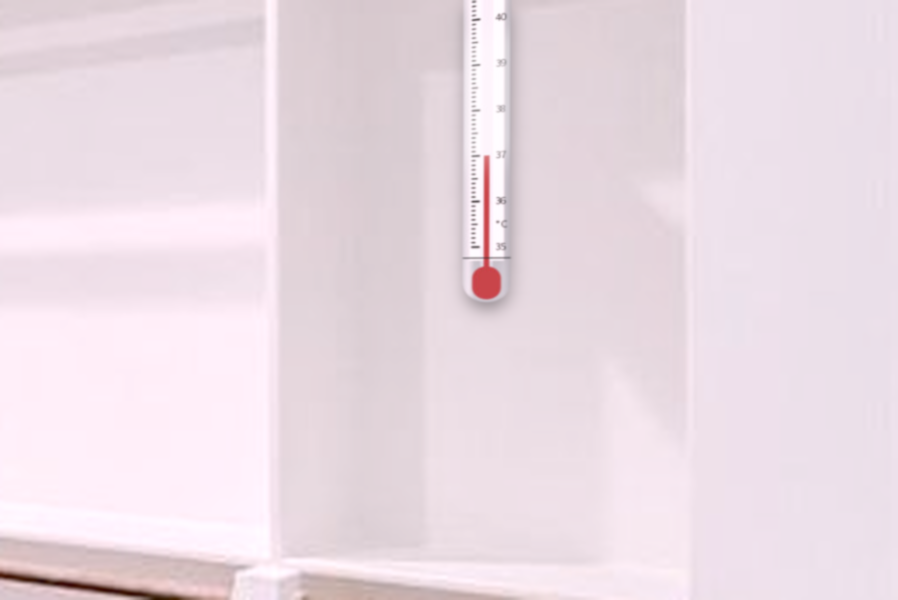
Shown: 37 (°C)
